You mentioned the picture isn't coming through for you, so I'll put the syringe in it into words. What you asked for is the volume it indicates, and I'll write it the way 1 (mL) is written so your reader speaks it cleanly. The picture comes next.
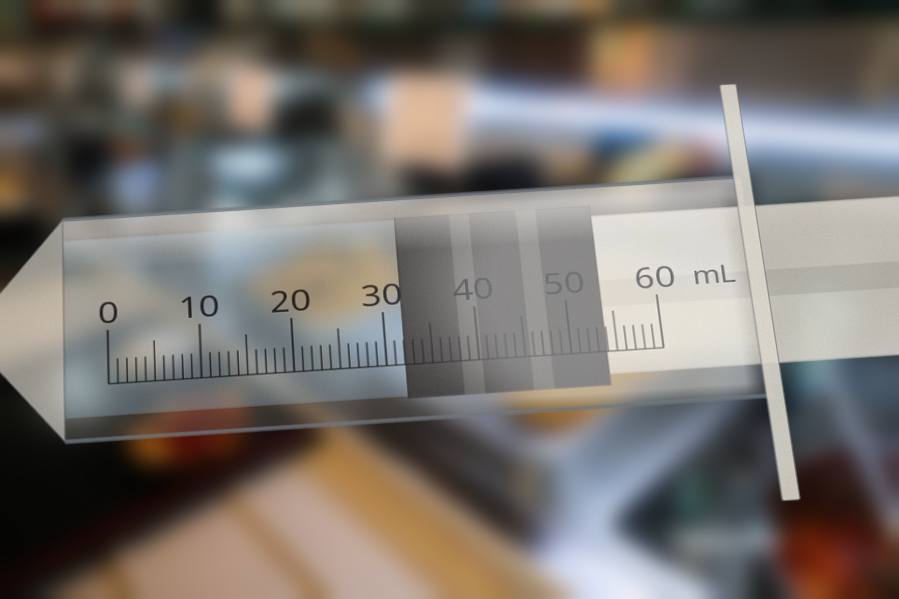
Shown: 32 (mL)
